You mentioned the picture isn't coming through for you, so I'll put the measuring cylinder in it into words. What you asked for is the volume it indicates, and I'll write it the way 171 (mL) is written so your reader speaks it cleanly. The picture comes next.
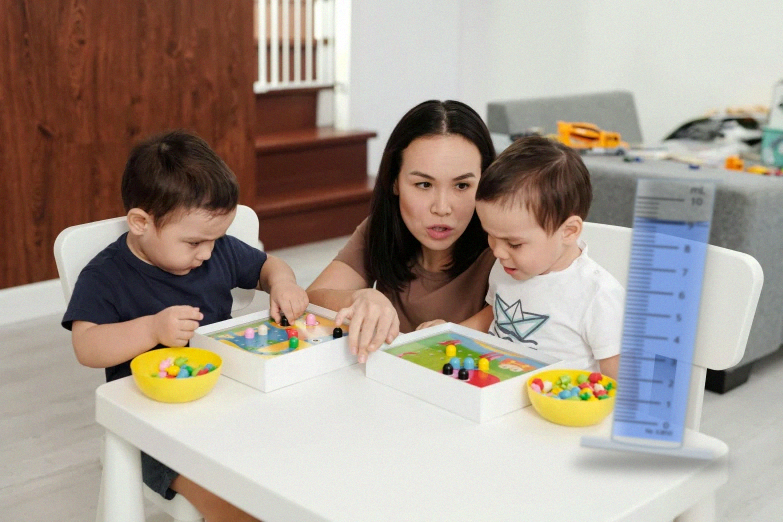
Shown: 9 (mL)
